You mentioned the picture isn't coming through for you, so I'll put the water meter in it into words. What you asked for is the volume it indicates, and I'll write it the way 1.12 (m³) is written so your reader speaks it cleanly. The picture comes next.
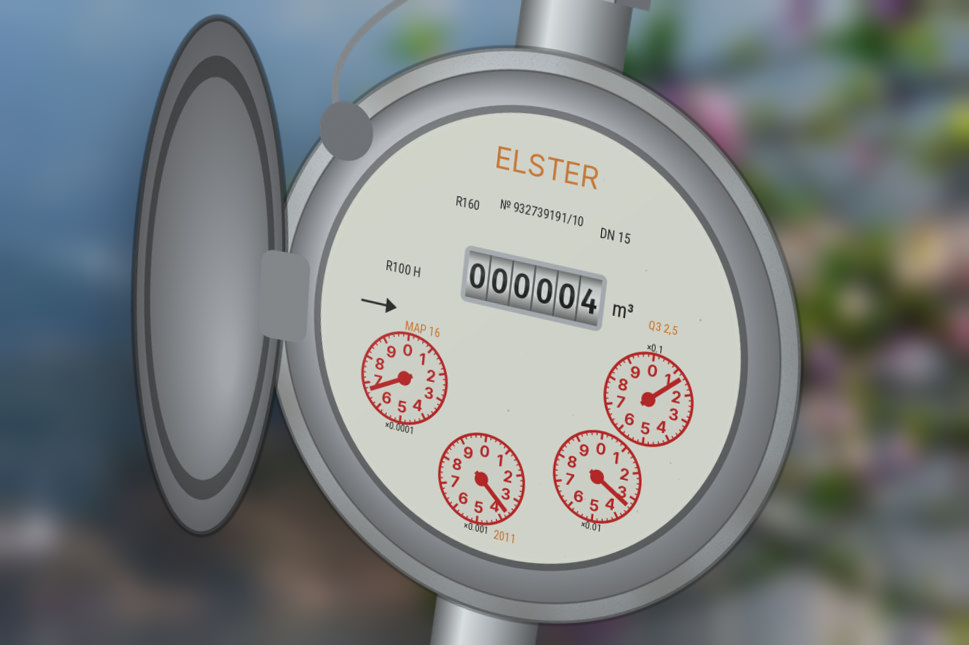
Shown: 4.1336 (m³)
